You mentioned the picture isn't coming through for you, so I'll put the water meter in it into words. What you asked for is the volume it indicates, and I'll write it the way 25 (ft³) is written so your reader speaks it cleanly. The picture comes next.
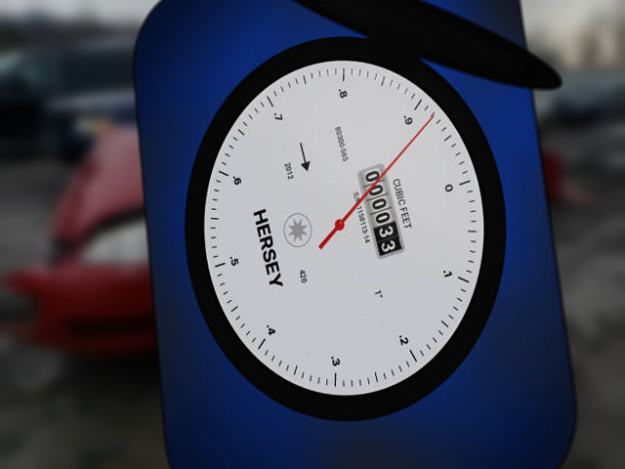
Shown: 32.92 (ft³)
